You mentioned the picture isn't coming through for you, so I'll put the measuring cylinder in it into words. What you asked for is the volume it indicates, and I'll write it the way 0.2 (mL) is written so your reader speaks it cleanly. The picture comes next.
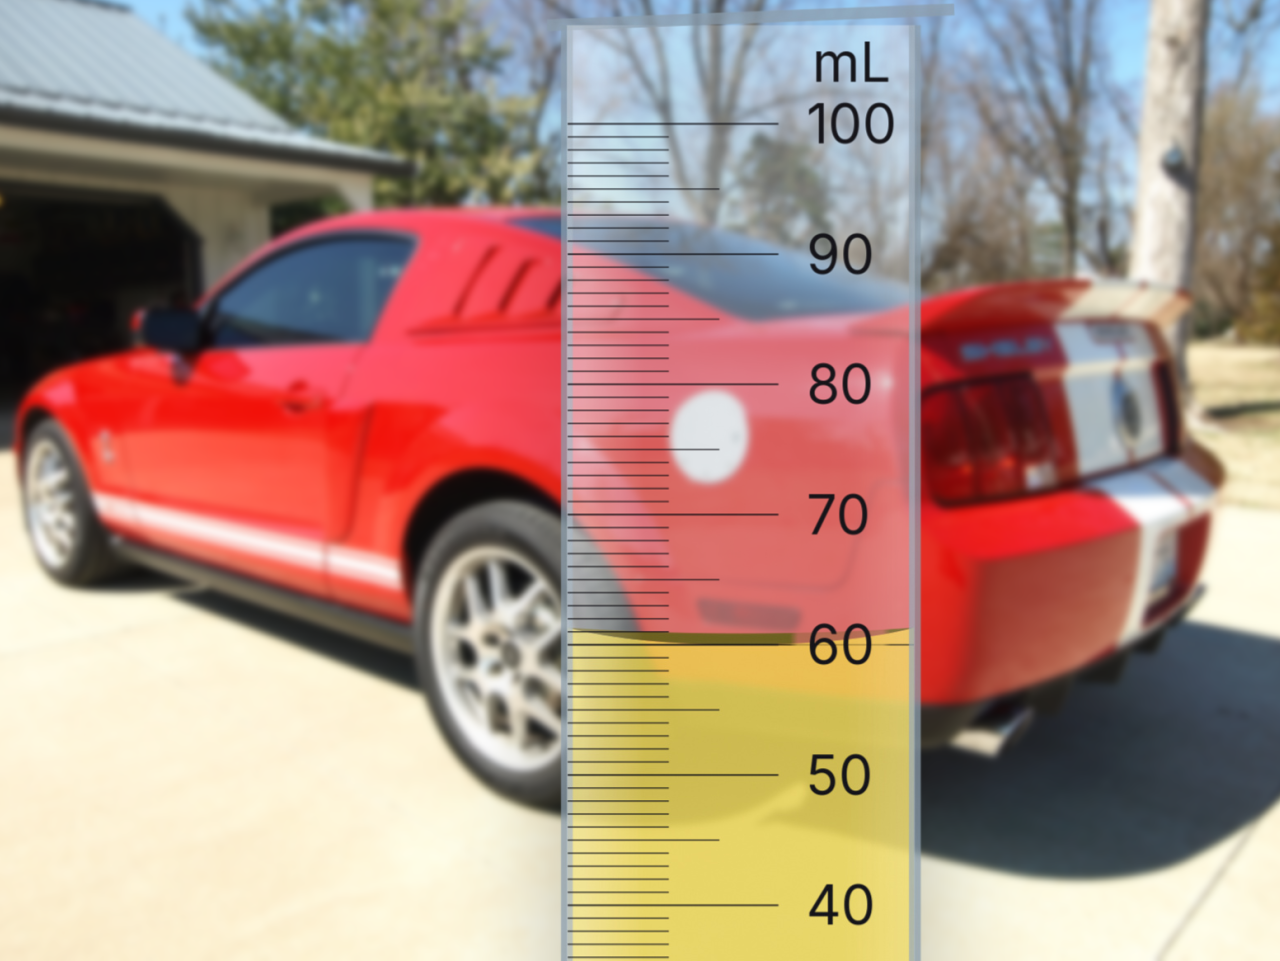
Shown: 60 (mL)
